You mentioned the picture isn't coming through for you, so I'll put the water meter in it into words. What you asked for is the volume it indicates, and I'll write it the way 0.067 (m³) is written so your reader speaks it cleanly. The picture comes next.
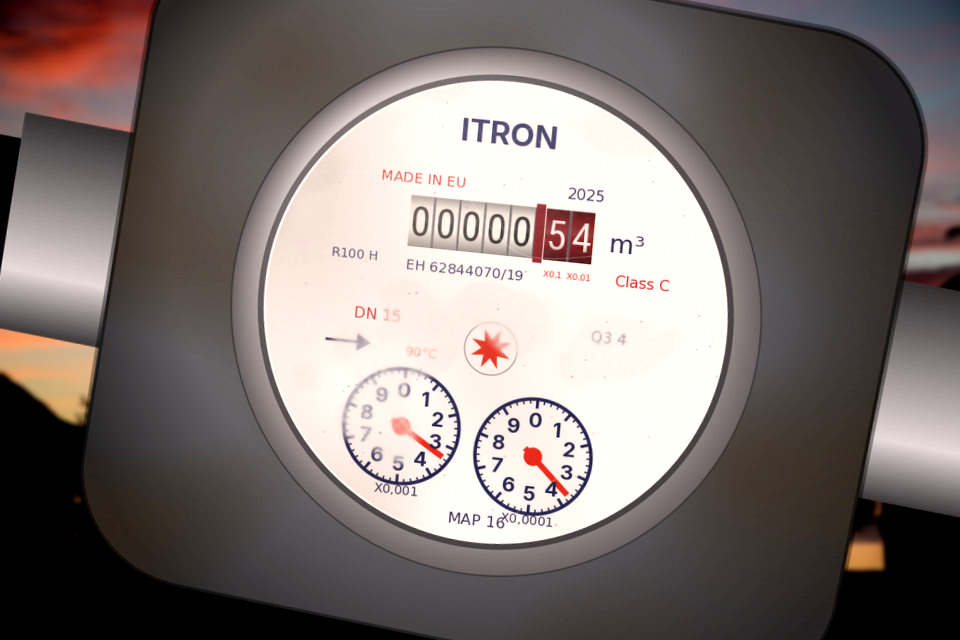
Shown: 0.5433 (m³)
